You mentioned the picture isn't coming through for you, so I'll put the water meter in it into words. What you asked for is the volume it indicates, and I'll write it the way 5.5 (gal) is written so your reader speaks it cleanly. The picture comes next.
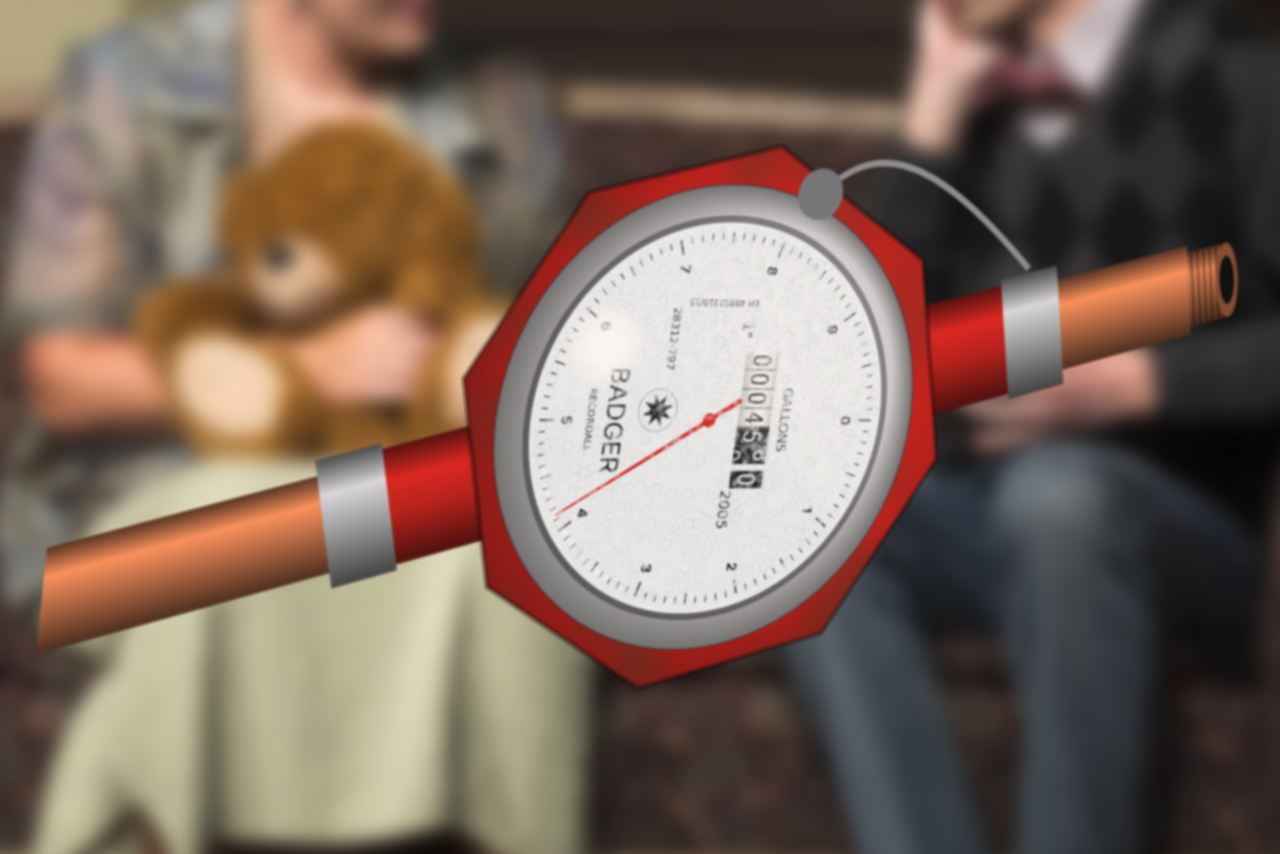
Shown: 4584.1 (gal)
